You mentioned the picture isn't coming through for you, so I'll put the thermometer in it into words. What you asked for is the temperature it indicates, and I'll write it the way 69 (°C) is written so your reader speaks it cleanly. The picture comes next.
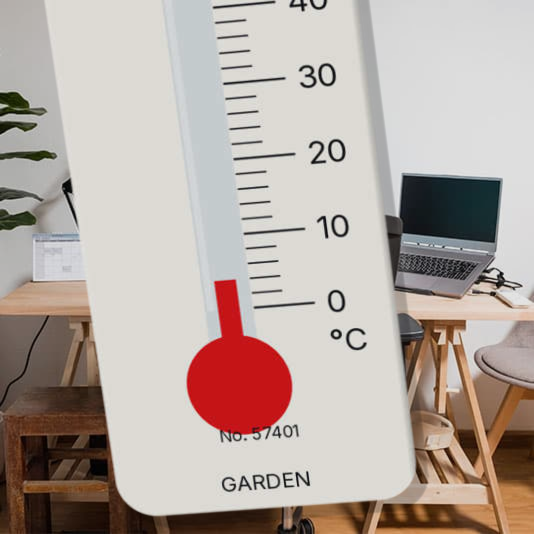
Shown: 4 (°C)
